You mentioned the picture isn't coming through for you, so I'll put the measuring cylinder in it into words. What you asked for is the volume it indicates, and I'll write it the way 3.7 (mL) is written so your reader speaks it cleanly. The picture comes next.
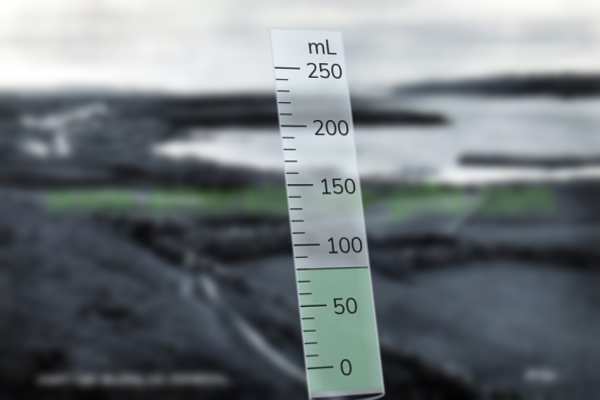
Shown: 80 (mL)
